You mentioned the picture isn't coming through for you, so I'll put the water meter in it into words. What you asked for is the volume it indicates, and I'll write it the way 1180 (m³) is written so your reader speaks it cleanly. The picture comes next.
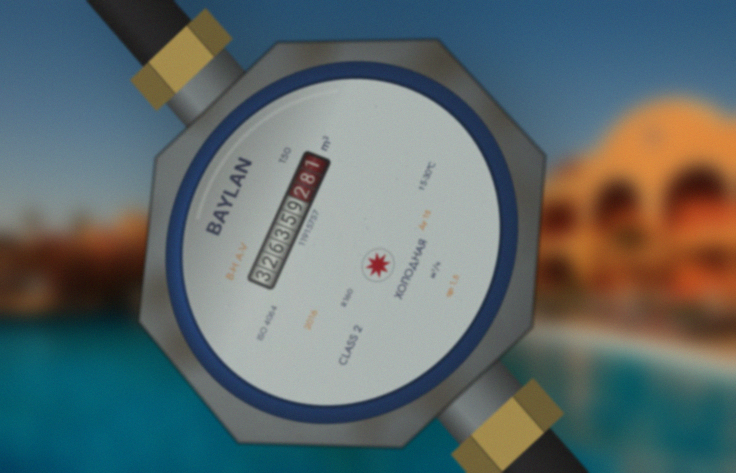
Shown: 326359.281 (m³)
